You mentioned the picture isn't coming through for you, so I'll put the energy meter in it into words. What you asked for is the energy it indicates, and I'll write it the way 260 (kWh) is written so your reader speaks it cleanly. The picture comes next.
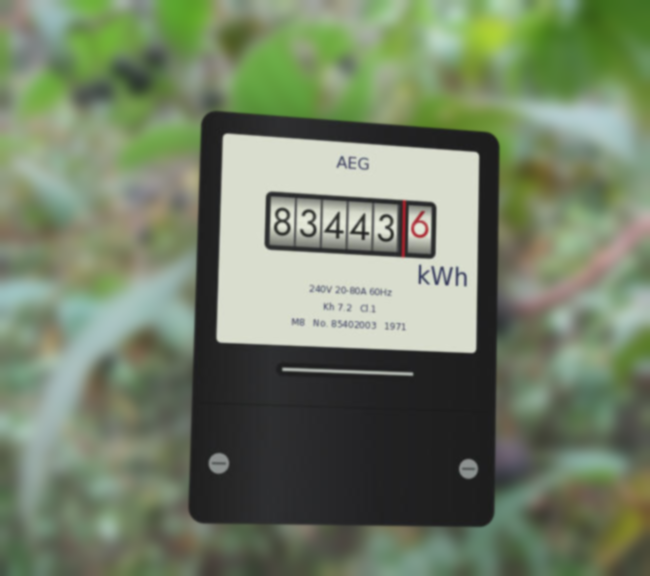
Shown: 83443.6 (kWh)
